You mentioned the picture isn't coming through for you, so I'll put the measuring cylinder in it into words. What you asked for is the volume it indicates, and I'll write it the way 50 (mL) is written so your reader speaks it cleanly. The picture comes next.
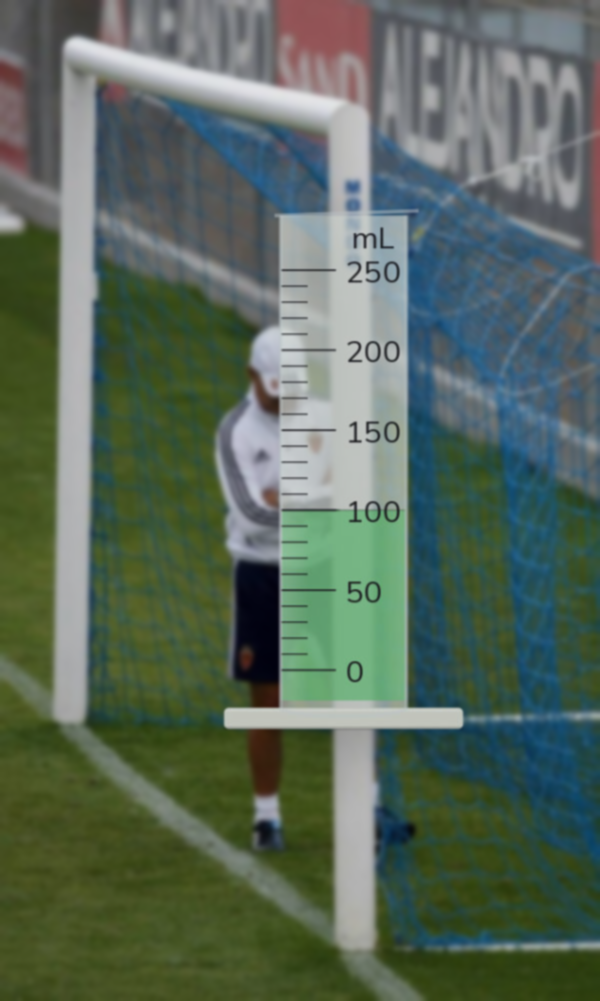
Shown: 100 (mL)
